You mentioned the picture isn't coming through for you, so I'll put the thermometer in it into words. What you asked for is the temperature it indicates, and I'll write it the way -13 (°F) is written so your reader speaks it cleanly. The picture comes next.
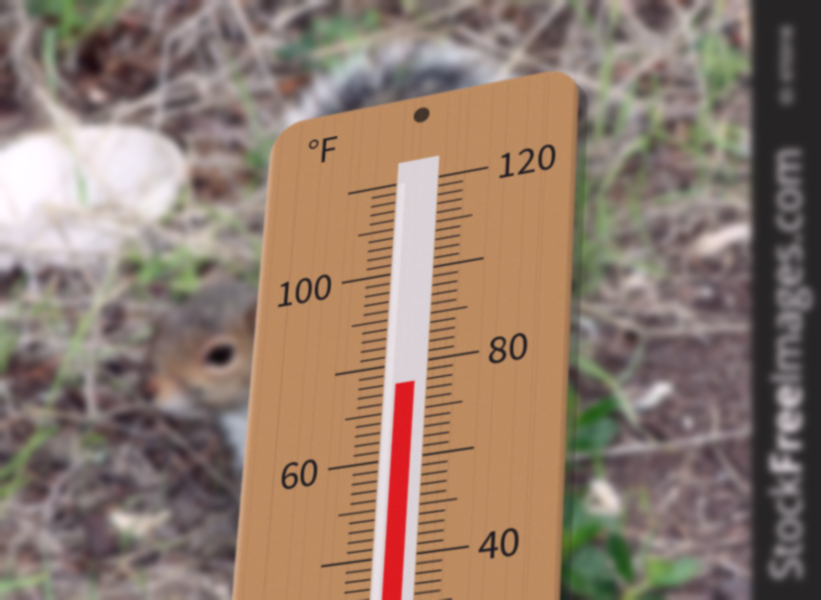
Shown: 76 (°F)
